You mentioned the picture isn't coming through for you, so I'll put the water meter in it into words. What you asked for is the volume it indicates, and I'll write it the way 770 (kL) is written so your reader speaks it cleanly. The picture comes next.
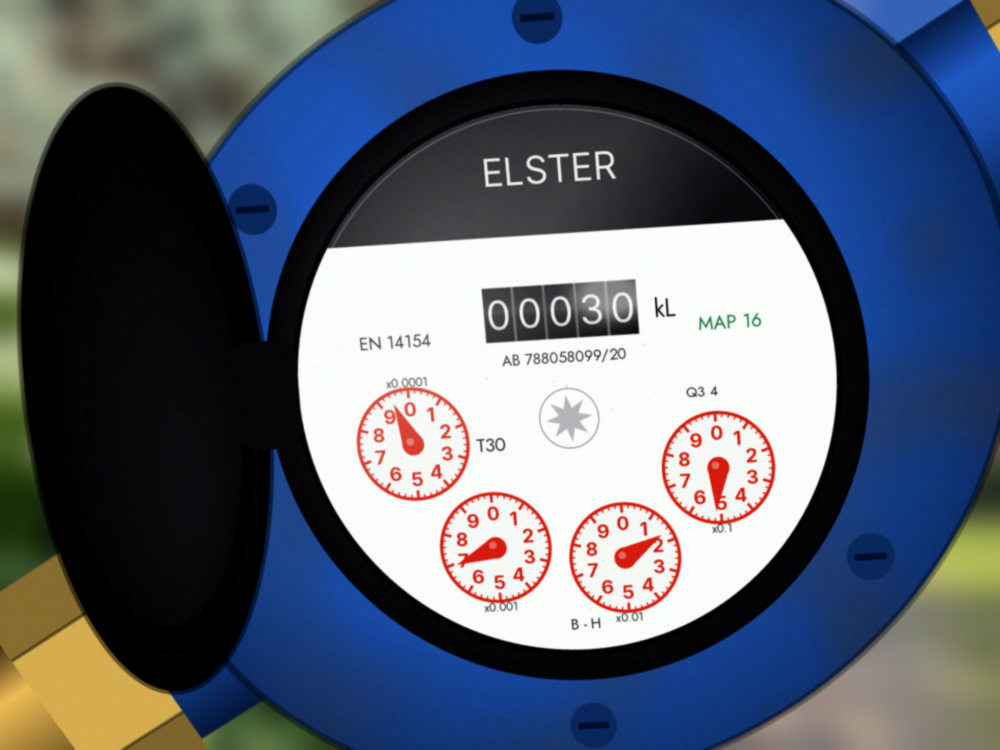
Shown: 30.5169 (kL)
